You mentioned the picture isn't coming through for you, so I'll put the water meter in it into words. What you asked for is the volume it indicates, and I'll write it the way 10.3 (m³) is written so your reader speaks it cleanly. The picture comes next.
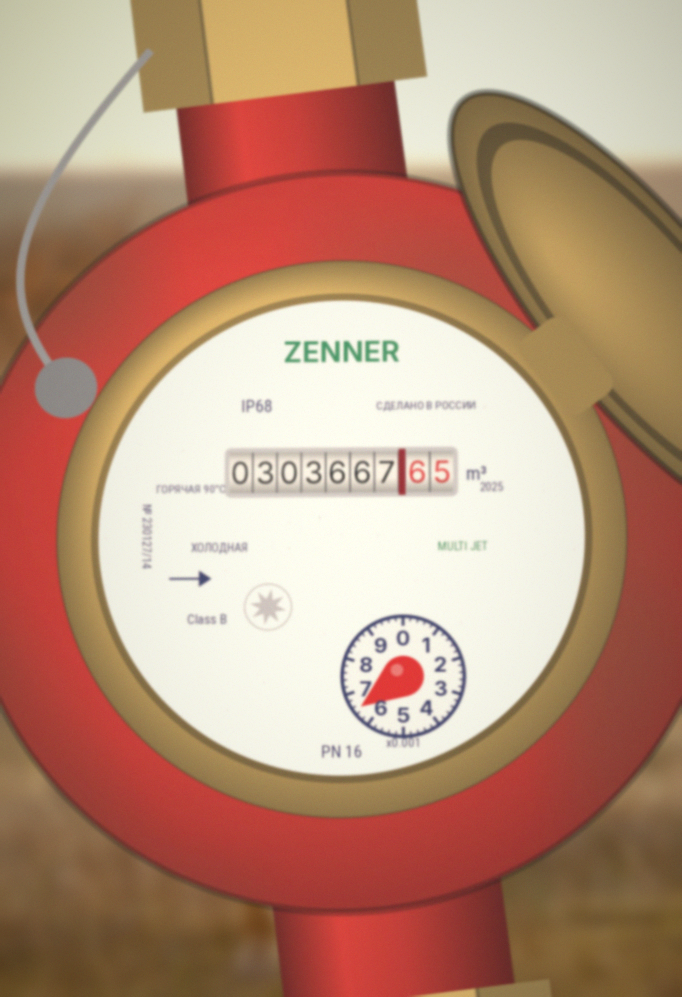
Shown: 303667.656 (m³)
